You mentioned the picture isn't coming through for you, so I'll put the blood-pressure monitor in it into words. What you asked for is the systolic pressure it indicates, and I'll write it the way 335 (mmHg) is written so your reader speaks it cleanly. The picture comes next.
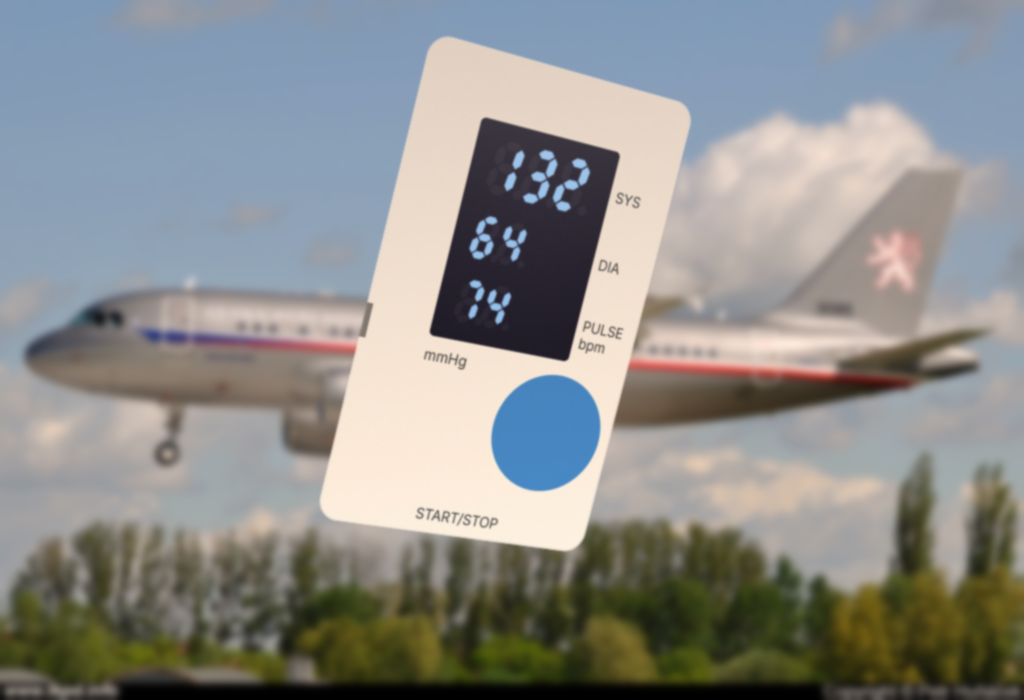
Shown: 132 (mmHg)
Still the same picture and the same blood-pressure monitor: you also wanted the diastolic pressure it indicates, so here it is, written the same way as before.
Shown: 64 (mmHg)
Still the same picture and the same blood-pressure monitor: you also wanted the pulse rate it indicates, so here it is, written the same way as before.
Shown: 74 (bpm)
